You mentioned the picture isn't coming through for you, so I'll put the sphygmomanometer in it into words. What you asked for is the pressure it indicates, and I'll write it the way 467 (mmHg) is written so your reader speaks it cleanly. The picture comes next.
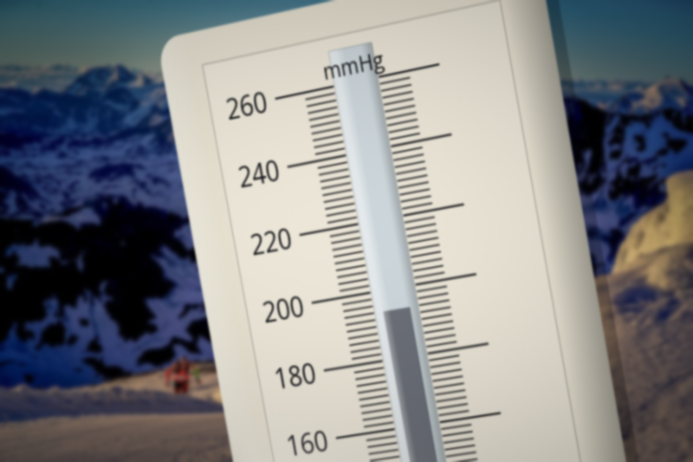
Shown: 194 (mmHg)
